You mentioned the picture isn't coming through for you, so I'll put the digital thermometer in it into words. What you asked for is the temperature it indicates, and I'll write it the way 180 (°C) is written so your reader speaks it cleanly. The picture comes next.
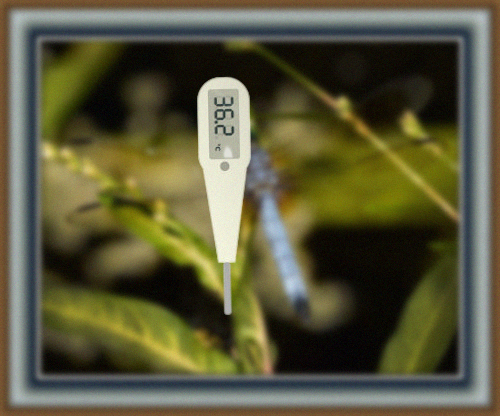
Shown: 36.2 (°C)
